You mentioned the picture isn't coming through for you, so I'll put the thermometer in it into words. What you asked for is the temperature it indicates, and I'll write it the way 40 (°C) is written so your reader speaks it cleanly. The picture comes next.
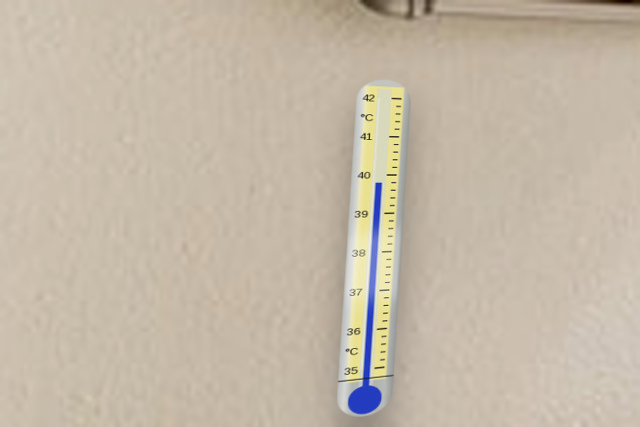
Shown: 39.8 (°C)
